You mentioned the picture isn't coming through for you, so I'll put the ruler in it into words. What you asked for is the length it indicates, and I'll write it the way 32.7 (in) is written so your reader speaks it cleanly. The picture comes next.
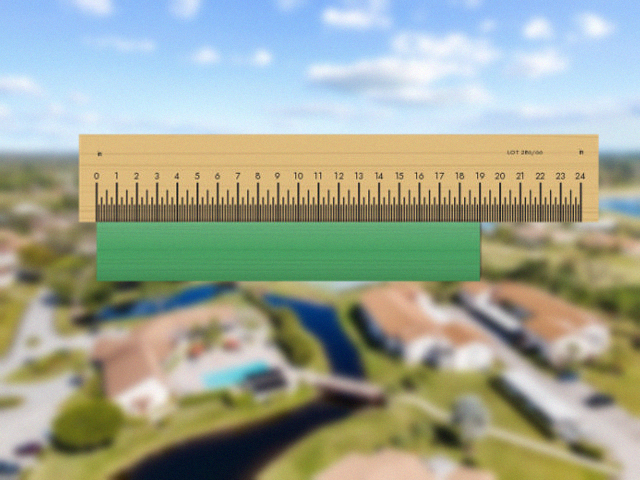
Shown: 19 (in)
